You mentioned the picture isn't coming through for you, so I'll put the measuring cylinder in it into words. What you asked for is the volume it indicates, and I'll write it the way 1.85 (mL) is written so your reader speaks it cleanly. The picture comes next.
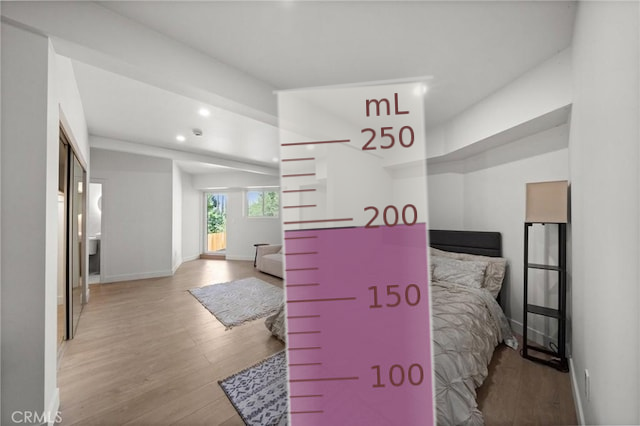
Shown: 195 (mL)
